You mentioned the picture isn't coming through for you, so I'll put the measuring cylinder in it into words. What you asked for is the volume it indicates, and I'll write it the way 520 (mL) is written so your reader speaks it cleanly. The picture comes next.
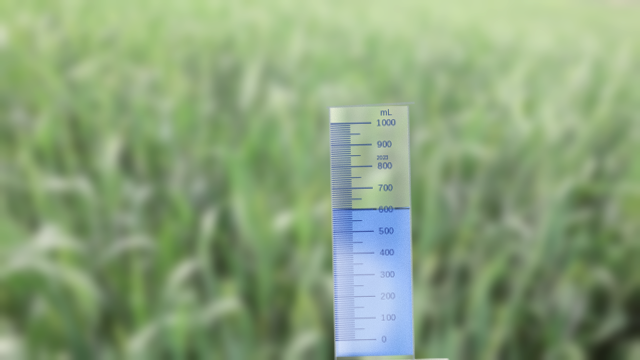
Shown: 600 (mL)
